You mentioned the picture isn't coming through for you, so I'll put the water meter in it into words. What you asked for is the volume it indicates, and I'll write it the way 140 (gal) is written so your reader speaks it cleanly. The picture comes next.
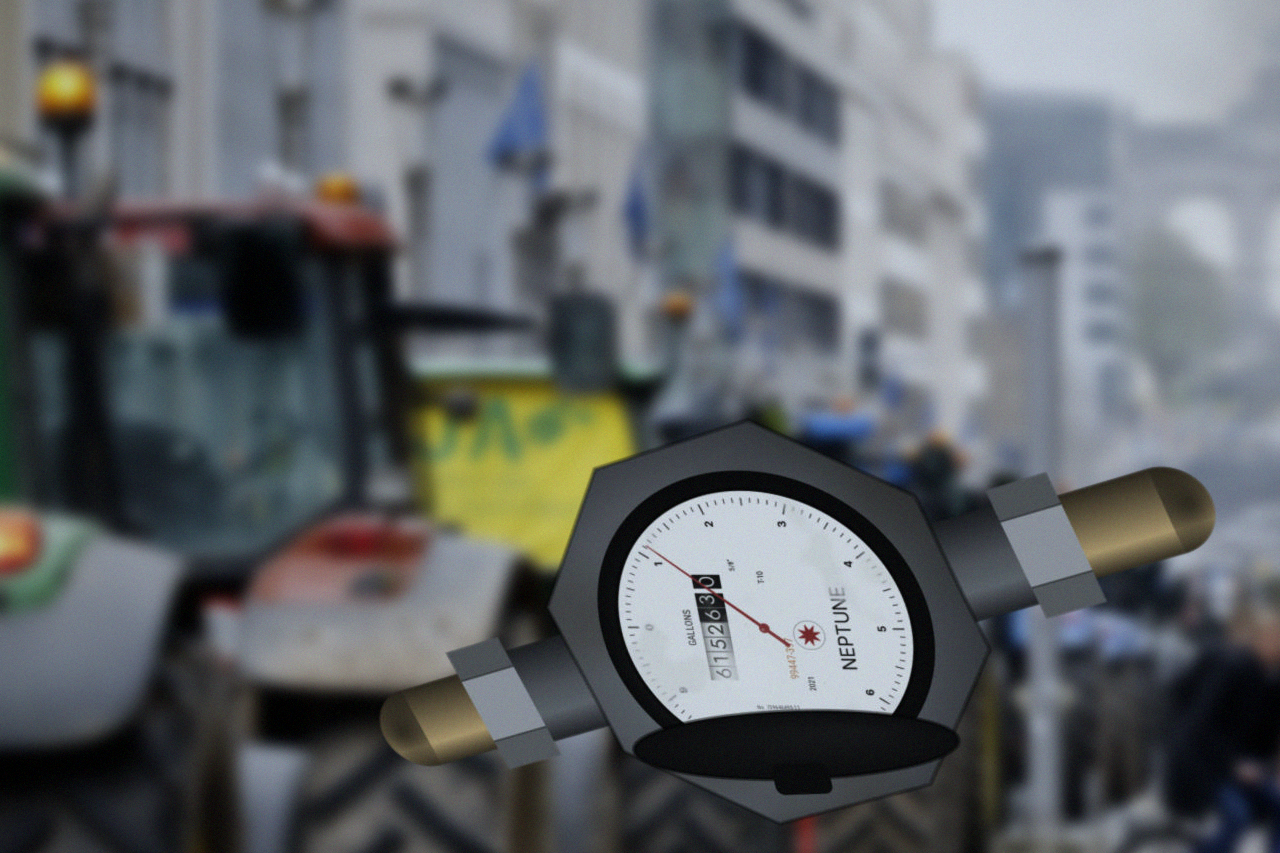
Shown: 6152631.1 (gal)
